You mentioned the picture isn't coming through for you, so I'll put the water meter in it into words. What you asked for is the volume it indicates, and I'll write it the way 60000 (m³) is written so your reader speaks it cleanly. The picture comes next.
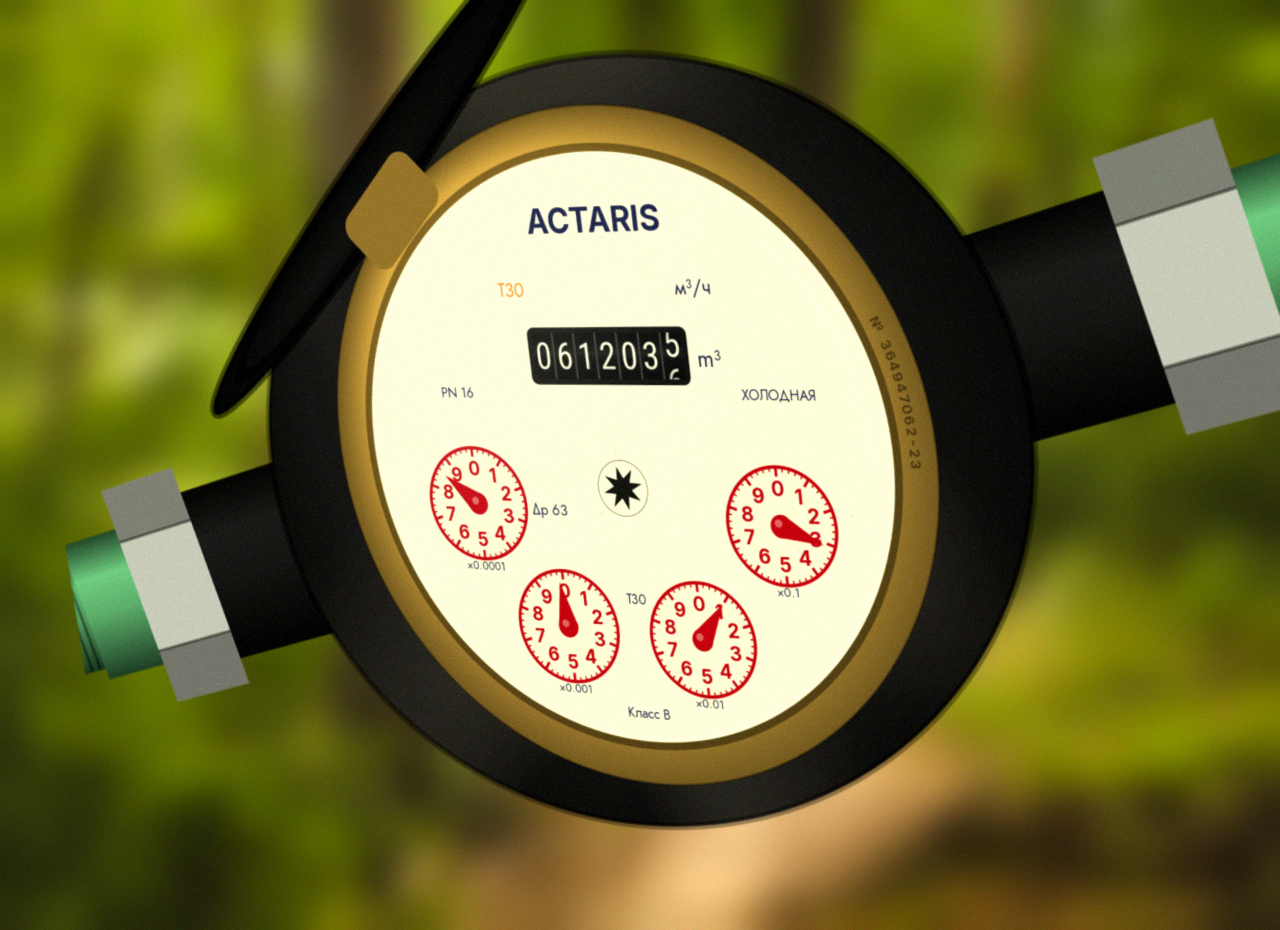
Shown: 612035.3098 (m³)
